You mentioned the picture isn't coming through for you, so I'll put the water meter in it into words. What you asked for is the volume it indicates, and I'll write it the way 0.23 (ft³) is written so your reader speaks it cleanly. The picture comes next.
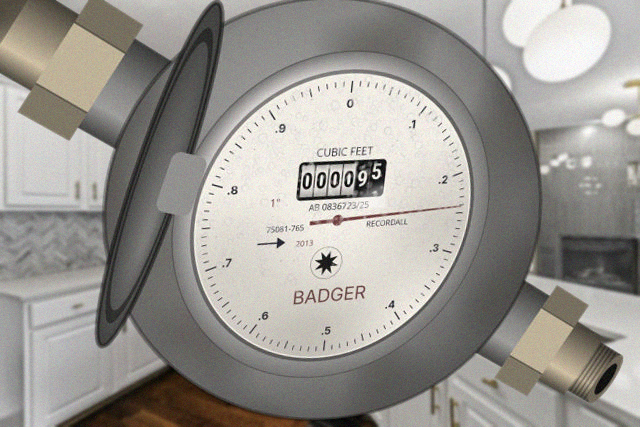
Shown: 95.24 (ft³)
